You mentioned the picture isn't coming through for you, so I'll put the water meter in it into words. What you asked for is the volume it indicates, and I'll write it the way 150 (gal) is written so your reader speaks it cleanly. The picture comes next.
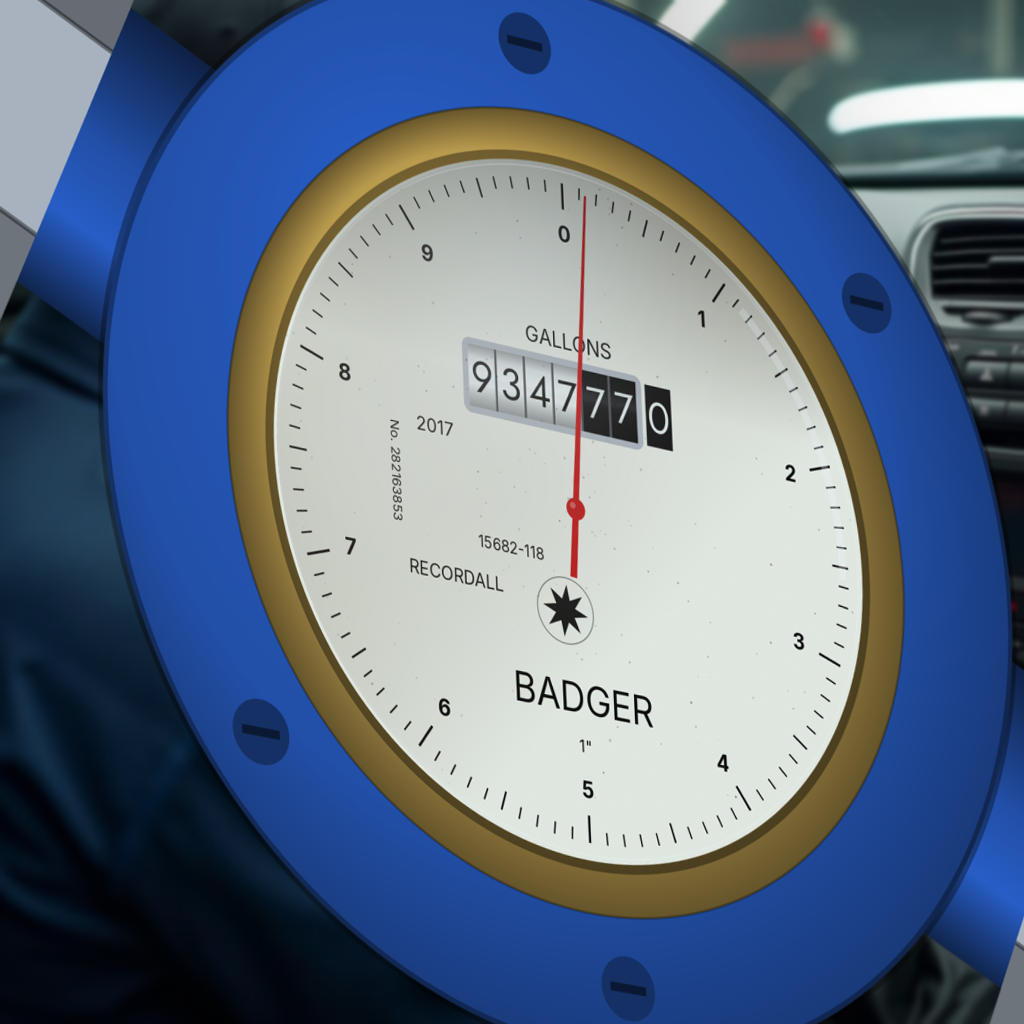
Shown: 9347770.1 (gal)
